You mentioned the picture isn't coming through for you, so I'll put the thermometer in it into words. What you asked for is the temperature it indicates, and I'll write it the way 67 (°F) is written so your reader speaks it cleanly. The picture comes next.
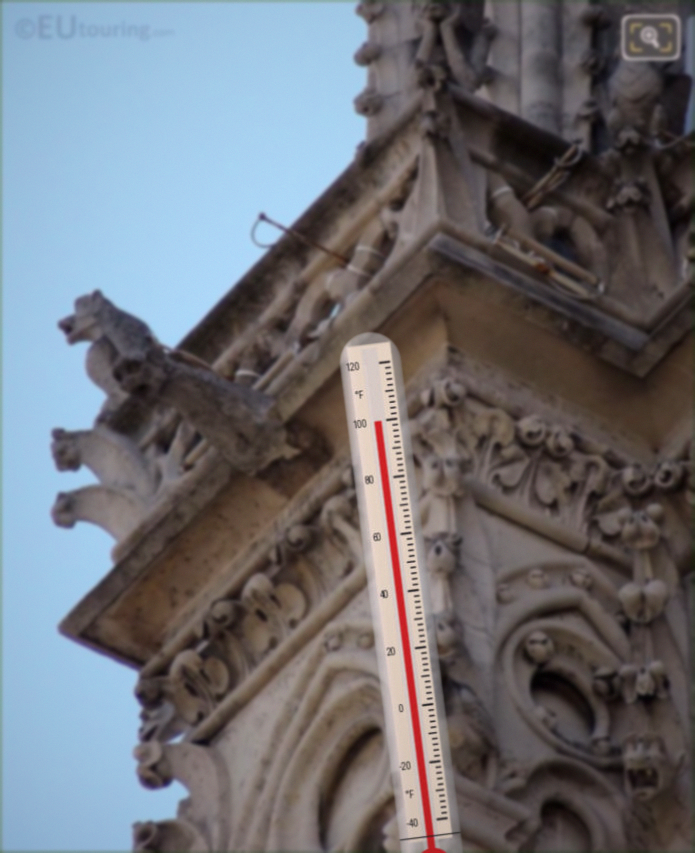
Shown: 100 (°F)
